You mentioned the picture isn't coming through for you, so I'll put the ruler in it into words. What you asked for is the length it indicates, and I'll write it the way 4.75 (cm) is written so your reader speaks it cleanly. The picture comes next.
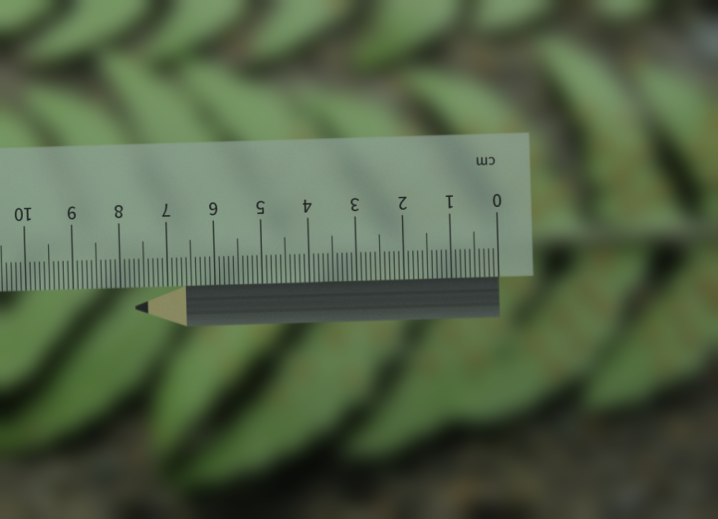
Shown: 7.7 (cm)
